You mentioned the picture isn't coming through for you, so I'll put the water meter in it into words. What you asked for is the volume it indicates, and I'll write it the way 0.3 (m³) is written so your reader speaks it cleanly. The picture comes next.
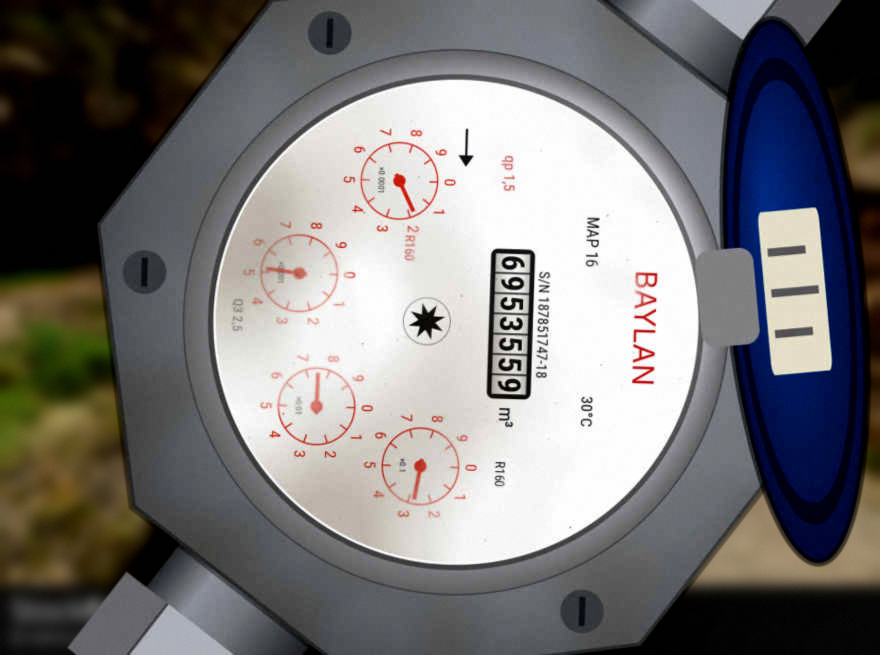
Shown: 6953559.2751 (m³)
